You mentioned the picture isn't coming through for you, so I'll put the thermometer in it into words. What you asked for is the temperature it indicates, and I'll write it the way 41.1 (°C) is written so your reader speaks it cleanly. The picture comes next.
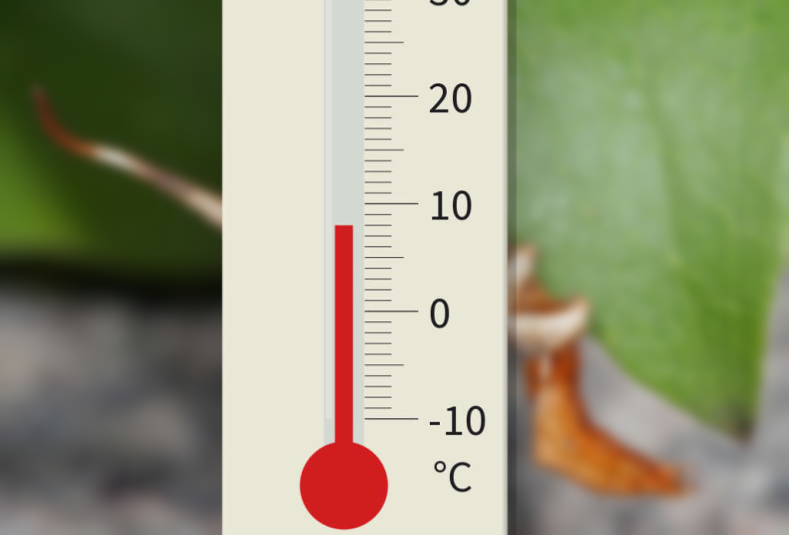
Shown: 8 (°C)
